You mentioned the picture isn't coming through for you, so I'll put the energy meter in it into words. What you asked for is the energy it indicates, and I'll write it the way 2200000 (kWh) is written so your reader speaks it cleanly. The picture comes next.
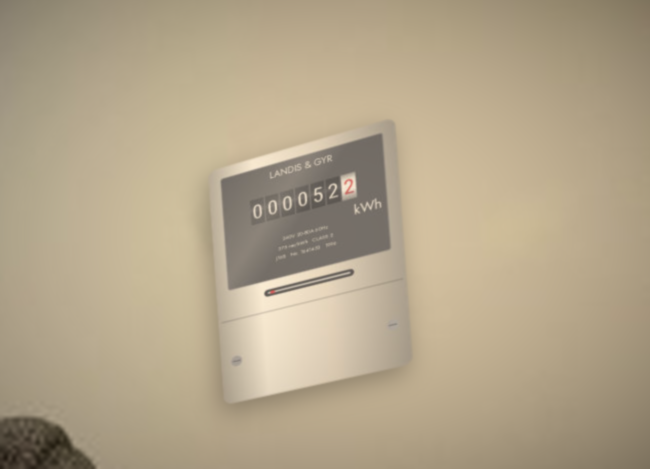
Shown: 52.2 (kWh)
